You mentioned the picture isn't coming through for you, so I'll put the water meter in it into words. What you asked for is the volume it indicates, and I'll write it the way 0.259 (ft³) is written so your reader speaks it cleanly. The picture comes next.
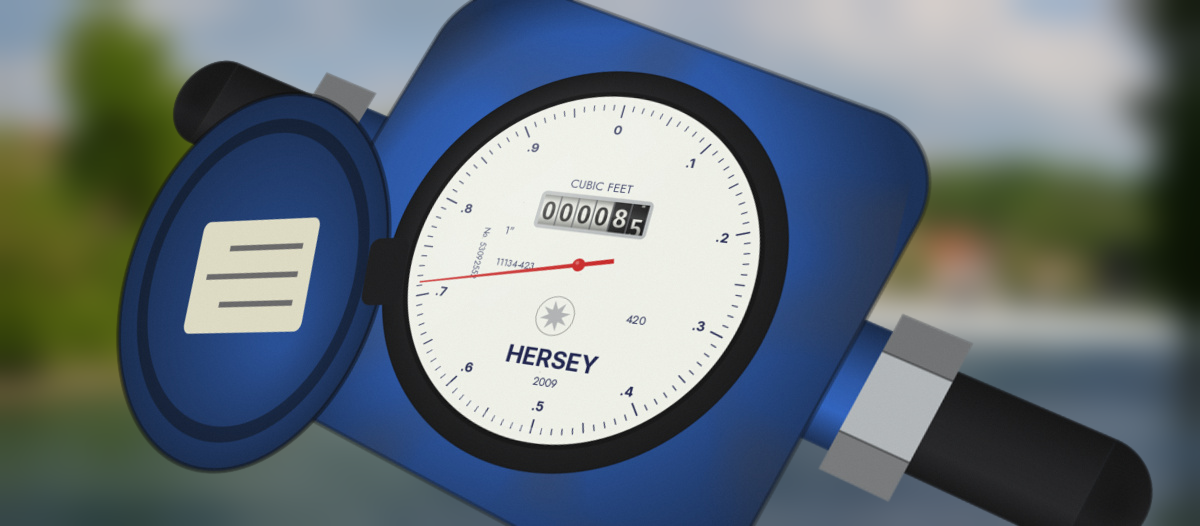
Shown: 84.71 (ft³)
